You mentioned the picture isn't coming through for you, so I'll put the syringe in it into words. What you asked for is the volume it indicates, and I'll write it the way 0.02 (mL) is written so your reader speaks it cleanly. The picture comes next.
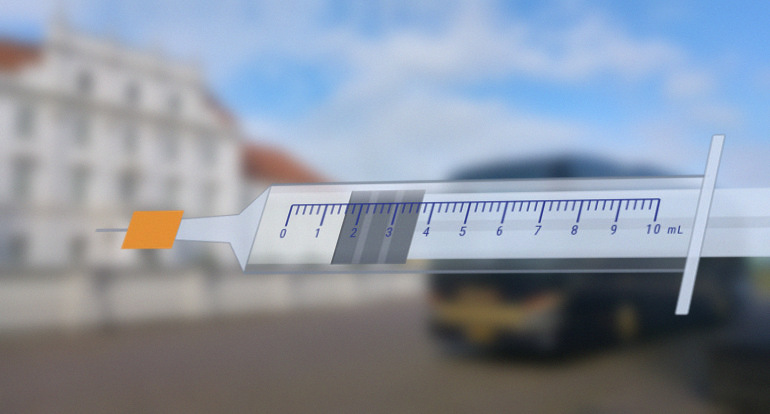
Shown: 1.6 (mL)
